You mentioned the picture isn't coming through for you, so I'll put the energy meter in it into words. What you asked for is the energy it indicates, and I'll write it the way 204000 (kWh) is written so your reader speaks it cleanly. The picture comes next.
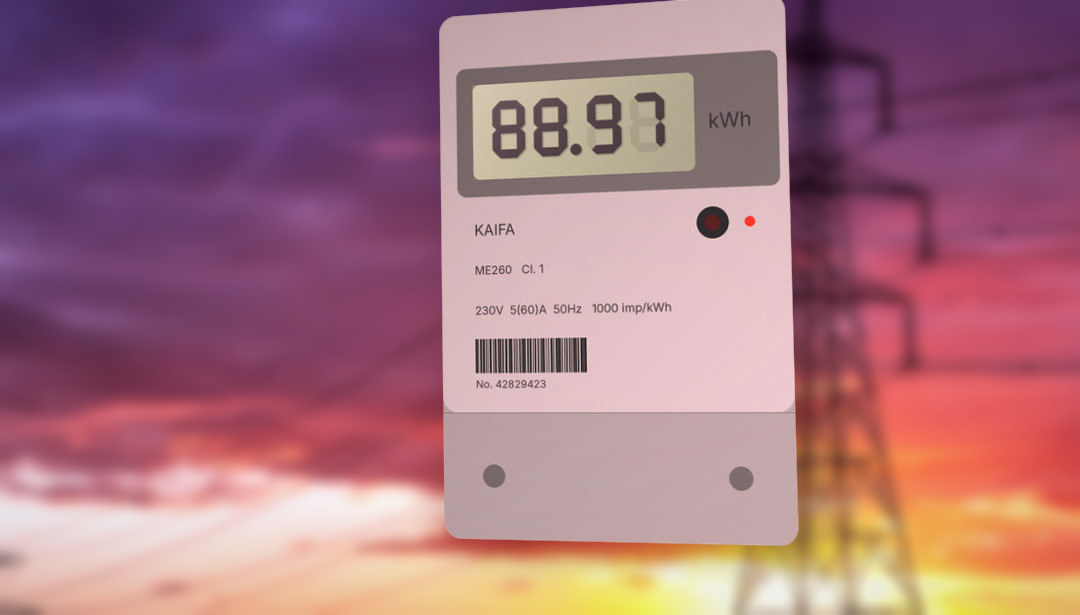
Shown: 88.97 (kWh)
